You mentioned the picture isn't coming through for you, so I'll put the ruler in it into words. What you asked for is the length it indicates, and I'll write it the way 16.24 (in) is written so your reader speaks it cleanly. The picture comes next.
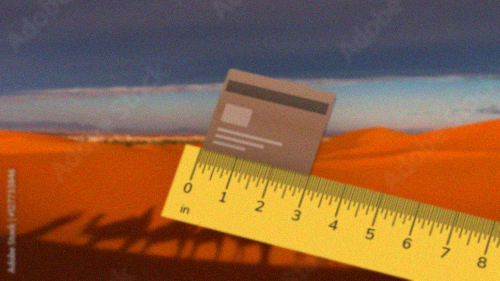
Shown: 3 (in)
